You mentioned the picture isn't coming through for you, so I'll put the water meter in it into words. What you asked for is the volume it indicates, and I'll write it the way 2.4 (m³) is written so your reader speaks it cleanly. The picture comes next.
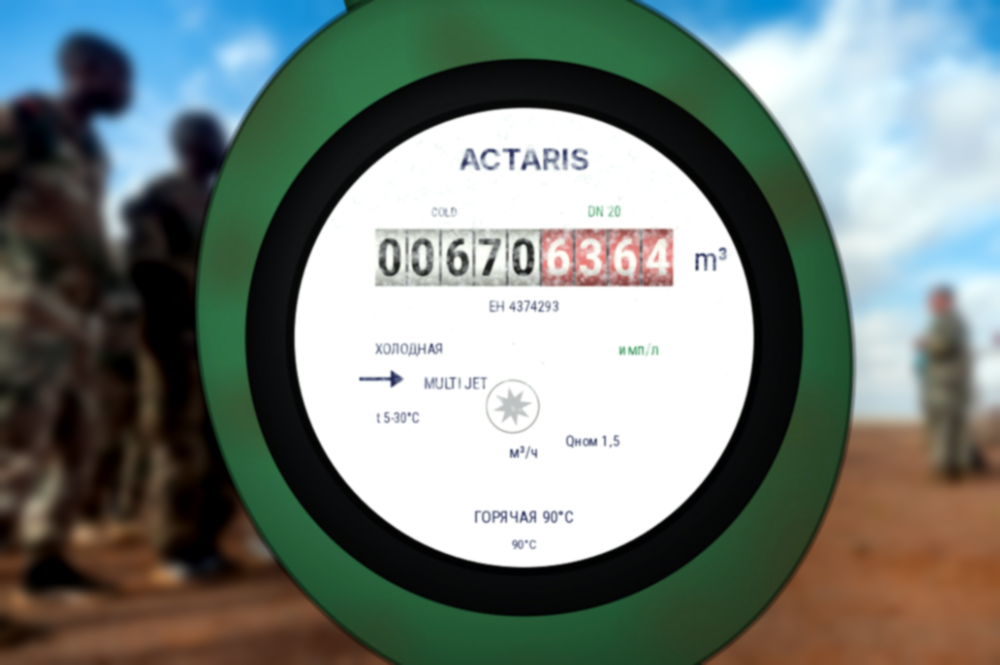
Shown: 670.6364 (m³)
